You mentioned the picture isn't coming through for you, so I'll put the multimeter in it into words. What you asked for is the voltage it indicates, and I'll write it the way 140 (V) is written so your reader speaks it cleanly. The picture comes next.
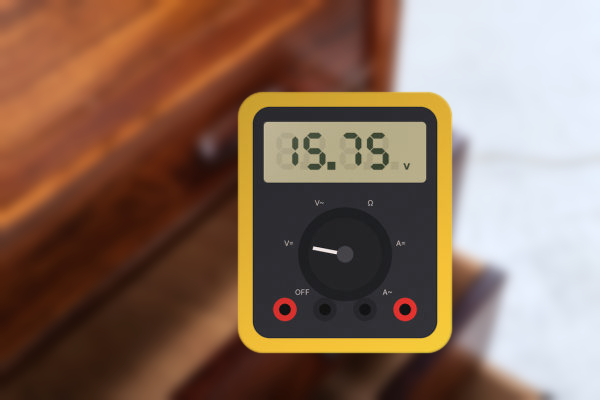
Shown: 15.75 (V)
